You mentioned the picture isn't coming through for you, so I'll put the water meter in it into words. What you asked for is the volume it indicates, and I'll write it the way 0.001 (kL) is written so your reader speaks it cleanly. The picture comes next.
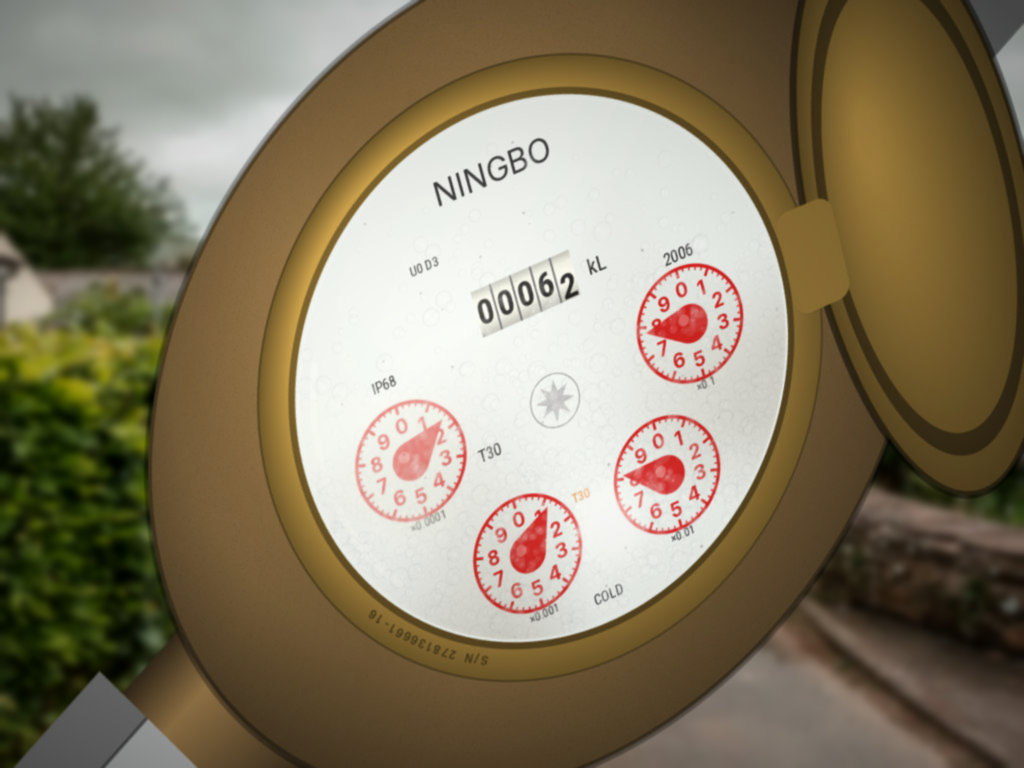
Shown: 61.7811 (kL)
